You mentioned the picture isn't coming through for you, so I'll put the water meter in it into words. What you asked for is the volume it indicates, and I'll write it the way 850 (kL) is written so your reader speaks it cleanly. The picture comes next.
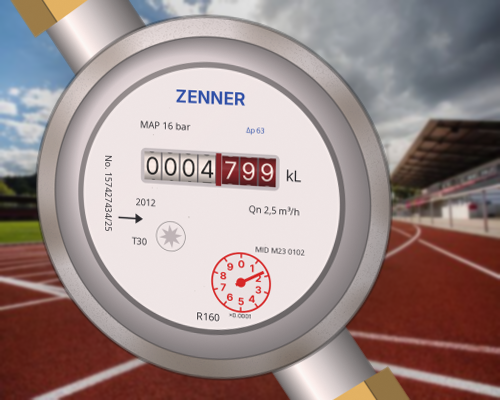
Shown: 4.7991 (kL)
